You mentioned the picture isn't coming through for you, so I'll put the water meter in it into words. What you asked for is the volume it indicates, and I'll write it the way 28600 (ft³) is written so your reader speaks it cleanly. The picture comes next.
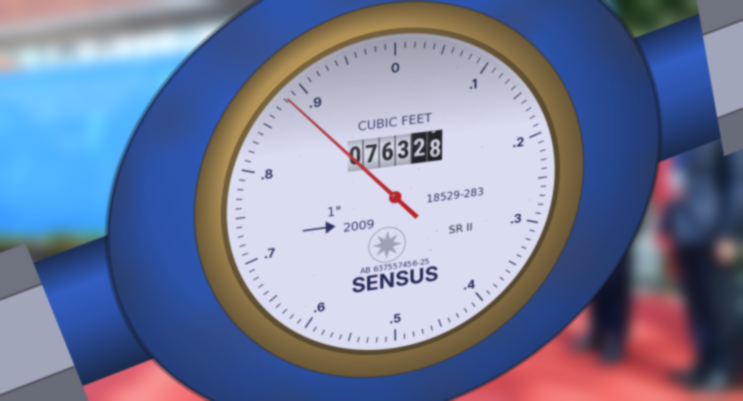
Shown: 76327.88 (ft³)
